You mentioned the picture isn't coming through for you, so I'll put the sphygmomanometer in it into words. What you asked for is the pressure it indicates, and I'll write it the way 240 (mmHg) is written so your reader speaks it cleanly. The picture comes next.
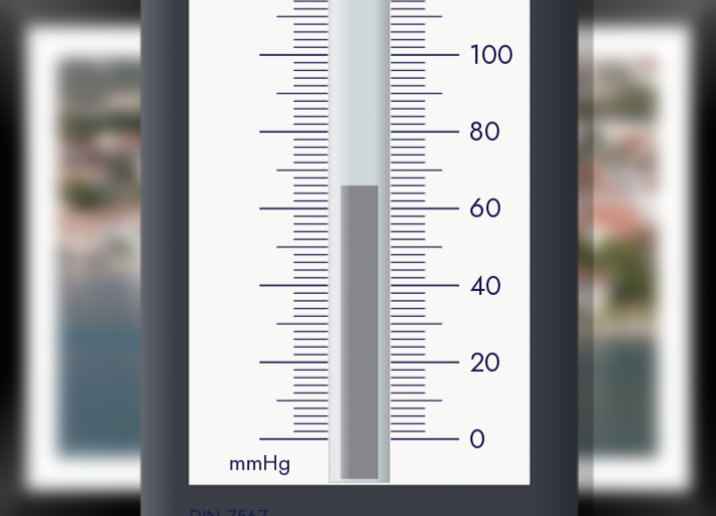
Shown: 66 (mmHg)
